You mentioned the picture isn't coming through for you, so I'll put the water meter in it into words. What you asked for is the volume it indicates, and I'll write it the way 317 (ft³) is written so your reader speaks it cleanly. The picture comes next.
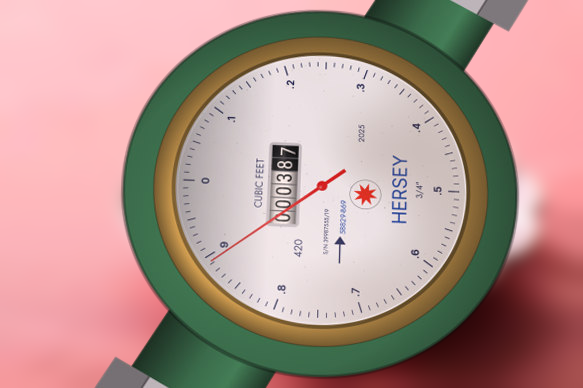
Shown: 386.89 (ft³)
